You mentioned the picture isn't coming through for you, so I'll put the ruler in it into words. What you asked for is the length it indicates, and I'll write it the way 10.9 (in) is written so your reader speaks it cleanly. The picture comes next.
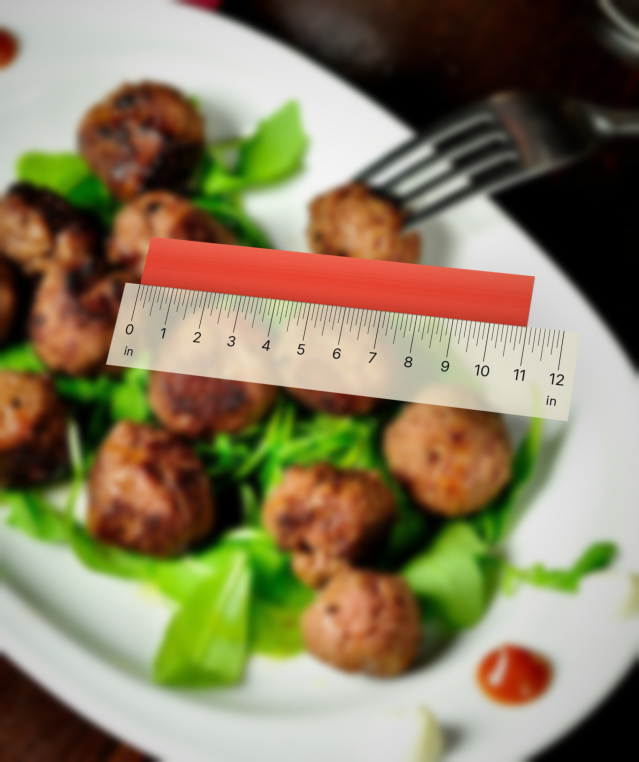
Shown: 11 (in)
